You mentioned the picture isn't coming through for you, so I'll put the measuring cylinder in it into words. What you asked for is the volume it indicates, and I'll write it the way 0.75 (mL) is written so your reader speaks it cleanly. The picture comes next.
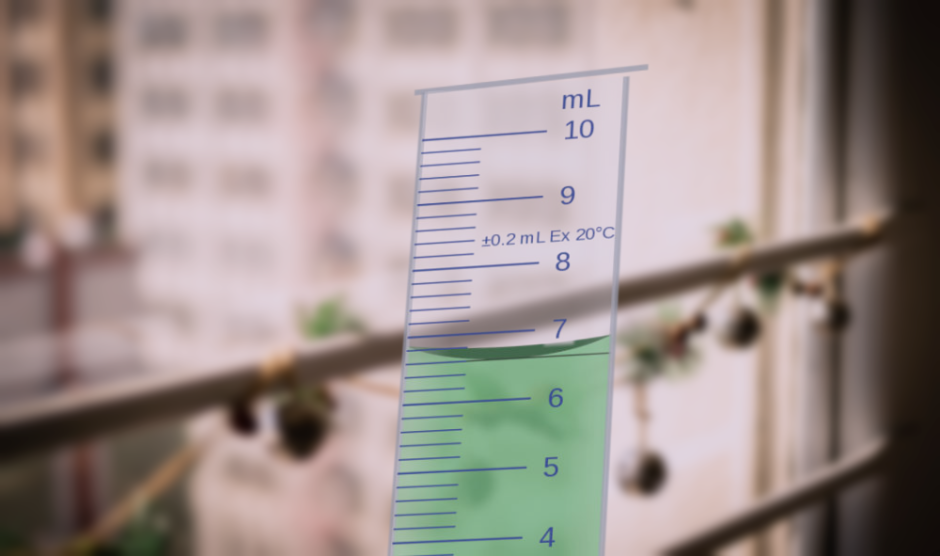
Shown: 6.6 (mL)
